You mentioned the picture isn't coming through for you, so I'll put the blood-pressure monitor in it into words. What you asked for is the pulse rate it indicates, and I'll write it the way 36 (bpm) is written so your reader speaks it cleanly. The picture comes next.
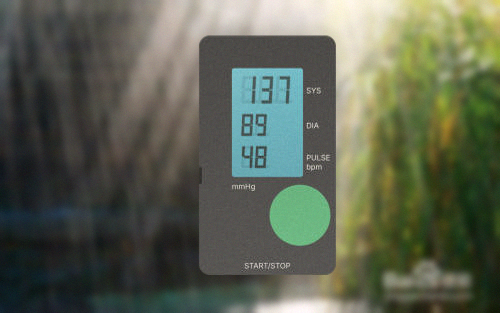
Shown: 48 (bpm)
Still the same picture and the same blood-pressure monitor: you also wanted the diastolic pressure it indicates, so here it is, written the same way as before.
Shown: 89 (mmHg)
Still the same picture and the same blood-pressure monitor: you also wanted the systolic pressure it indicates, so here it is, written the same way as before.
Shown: 137 (mmHg)
